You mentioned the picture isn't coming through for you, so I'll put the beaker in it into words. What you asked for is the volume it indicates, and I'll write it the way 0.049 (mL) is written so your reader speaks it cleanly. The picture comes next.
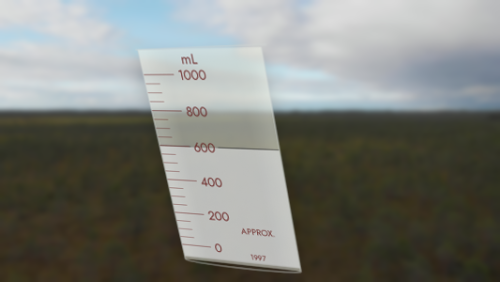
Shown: 600 (mL)
